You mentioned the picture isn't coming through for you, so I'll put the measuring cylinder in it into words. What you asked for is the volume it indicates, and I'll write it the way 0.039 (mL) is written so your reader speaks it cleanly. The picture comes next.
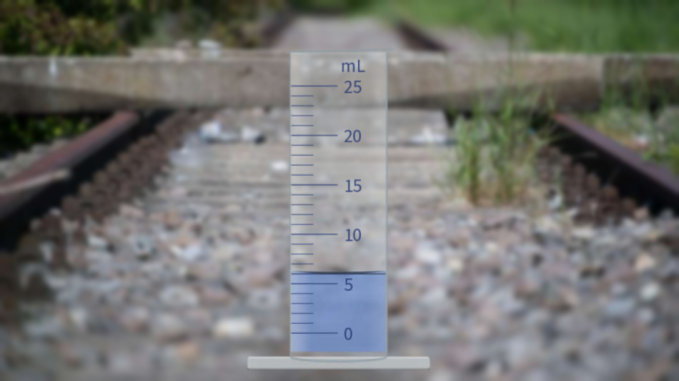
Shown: 6 (mL)
